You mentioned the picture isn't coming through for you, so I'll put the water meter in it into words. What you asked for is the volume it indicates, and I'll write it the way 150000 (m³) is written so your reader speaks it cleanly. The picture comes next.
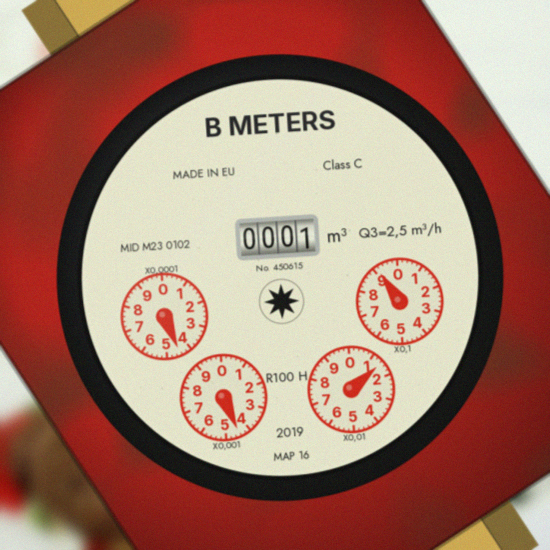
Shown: 0.9144 (m³)
